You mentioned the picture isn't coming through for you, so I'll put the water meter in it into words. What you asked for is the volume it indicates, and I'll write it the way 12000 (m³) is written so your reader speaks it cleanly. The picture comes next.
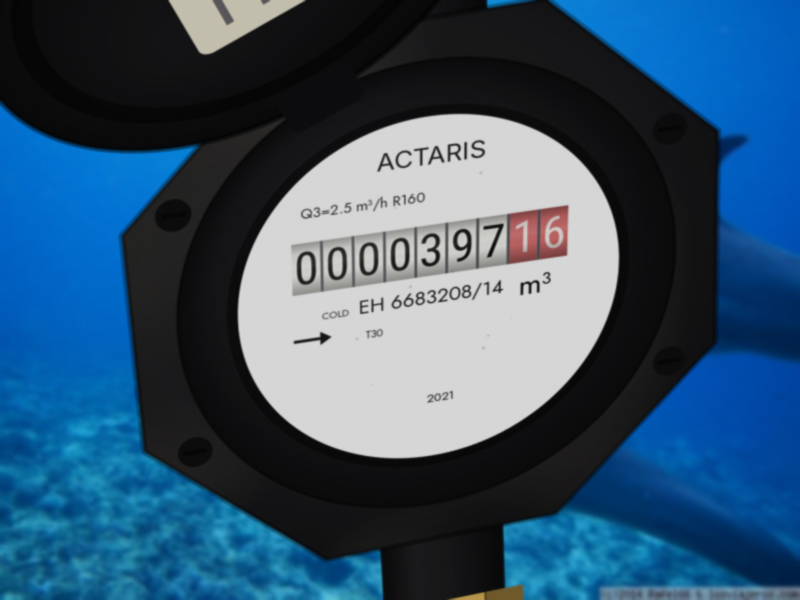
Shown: 397.16 (m³)
